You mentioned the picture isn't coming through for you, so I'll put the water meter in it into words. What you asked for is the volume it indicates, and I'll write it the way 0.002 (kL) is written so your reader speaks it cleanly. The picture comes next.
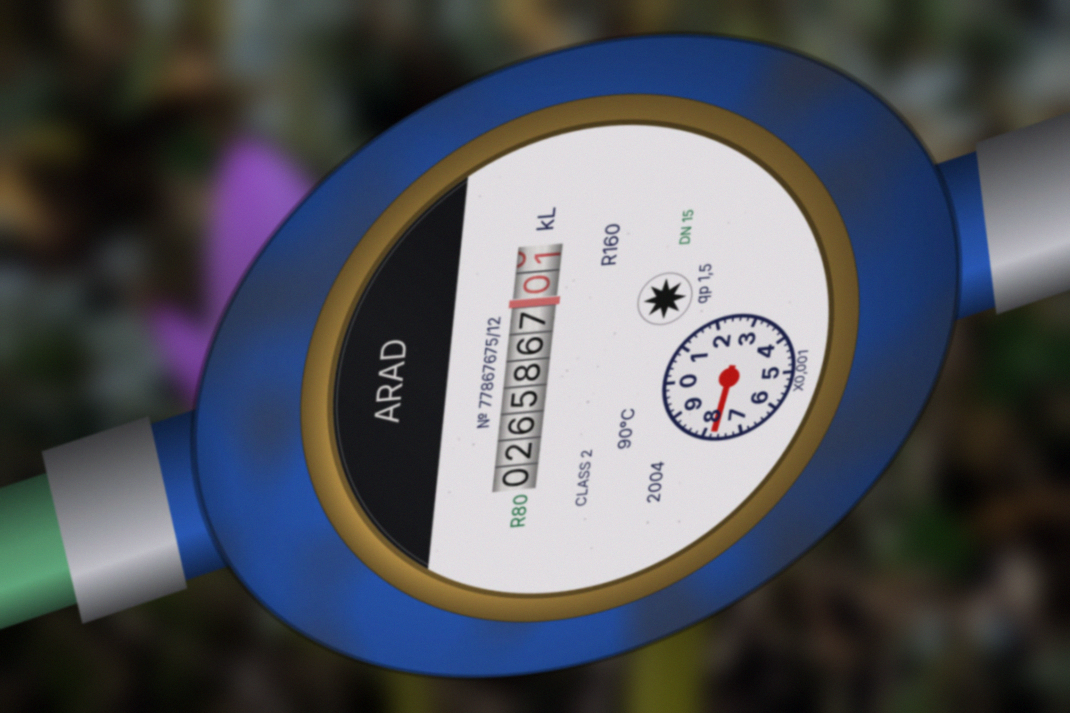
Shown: 265867.007 (kL)
